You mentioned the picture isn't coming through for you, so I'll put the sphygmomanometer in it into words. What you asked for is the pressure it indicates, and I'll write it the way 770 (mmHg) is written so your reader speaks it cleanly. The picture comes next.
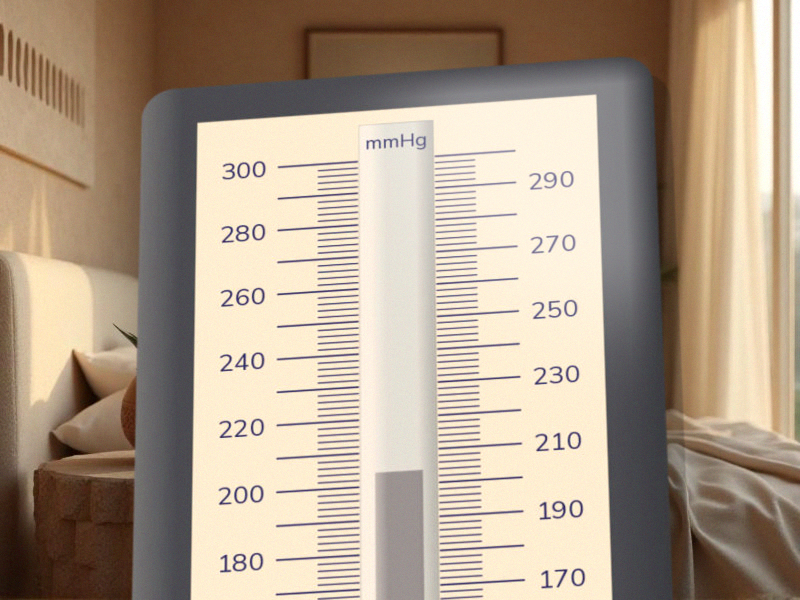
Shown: 204 (mmHg)
